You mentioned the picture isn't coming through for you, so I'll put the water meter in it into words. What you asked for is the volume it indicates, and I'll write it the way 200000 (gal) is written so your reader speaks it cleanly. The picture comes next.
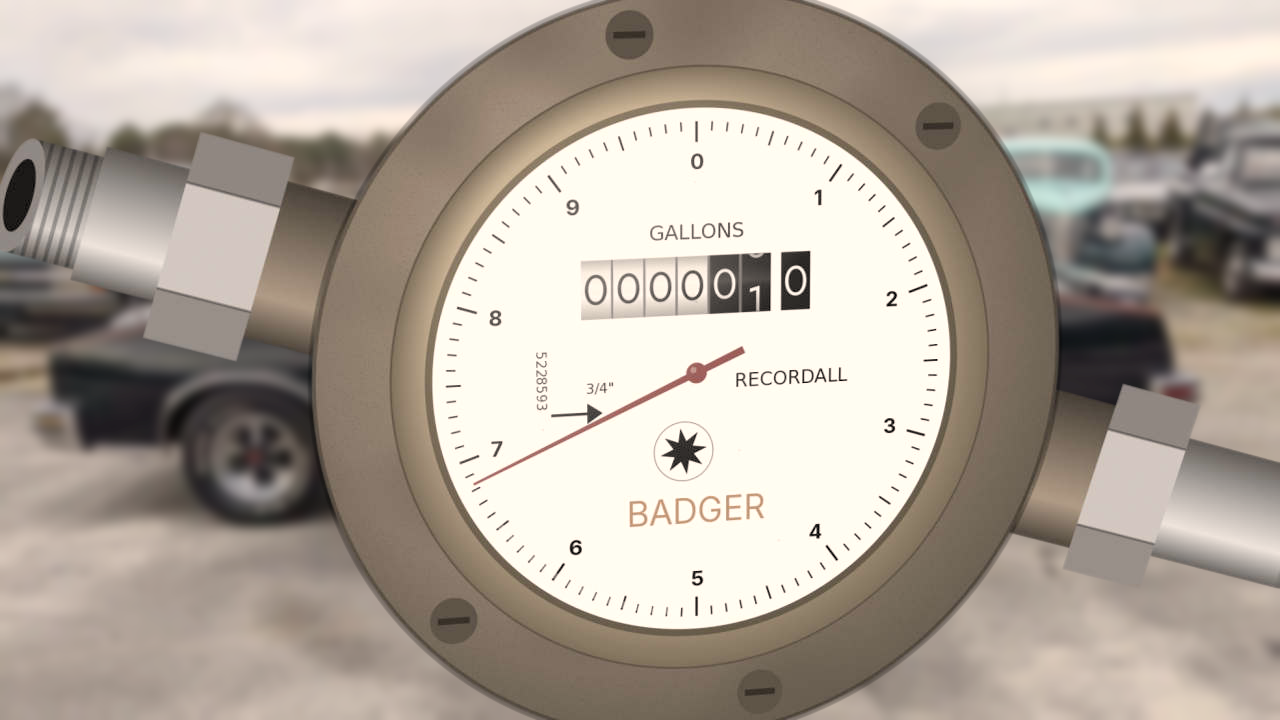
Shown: 6.8 (gal)
